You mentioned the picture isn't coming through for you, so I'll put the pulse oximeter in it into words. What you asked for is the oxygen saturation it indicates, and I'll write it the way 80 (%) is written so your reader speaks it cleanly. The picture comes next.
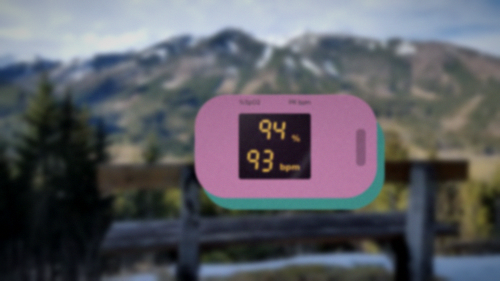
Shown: 94 (%)
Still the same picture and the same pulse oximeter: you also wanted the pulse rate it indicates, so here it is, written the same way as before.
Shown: 93 (bpm)
